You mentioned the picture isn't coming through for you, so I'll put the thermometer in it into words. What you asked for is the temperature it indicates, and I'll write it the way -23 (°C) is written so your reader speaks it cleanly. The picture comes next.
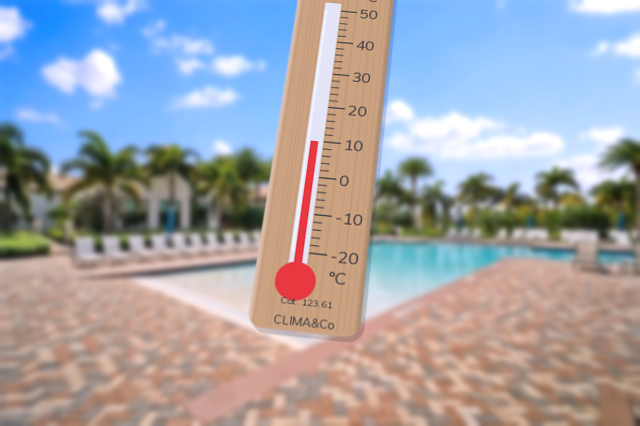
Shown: 10 (°C)
